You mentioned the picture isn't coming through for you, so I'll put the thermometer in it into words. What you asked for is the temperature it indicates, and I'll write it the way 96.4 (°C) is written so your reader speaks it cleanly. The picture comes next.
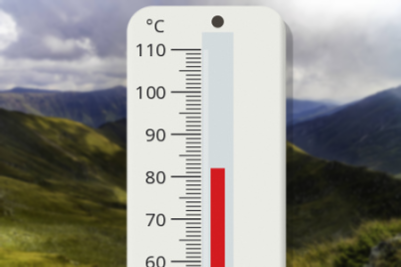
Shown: 82 (°C)
